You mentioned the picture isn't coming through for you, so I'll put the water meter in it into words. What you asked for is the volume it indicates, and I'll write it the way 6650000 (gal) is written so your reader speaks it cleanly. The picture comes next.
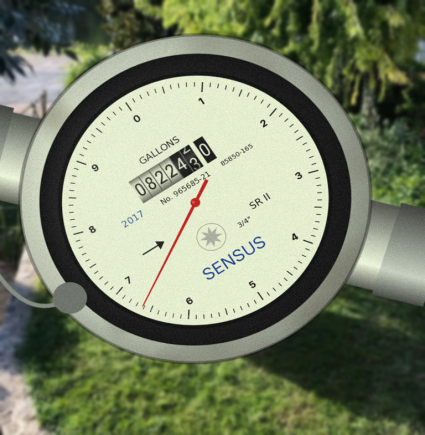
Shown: 822426.6 (gal)
